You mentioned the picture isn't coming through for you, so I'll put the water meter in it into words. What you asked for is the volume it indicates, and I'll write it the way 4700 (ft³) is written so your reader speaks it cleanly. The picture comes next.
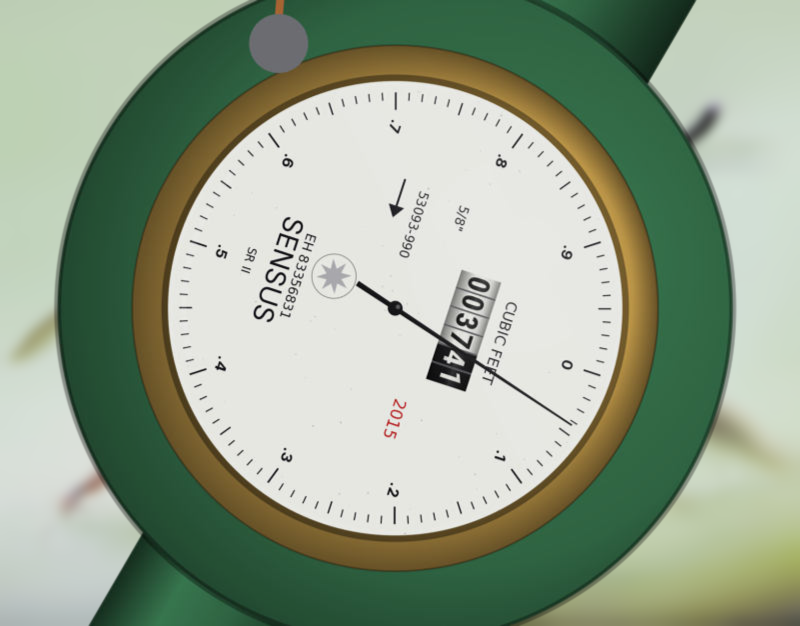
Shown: 3741.04 (ft³)
